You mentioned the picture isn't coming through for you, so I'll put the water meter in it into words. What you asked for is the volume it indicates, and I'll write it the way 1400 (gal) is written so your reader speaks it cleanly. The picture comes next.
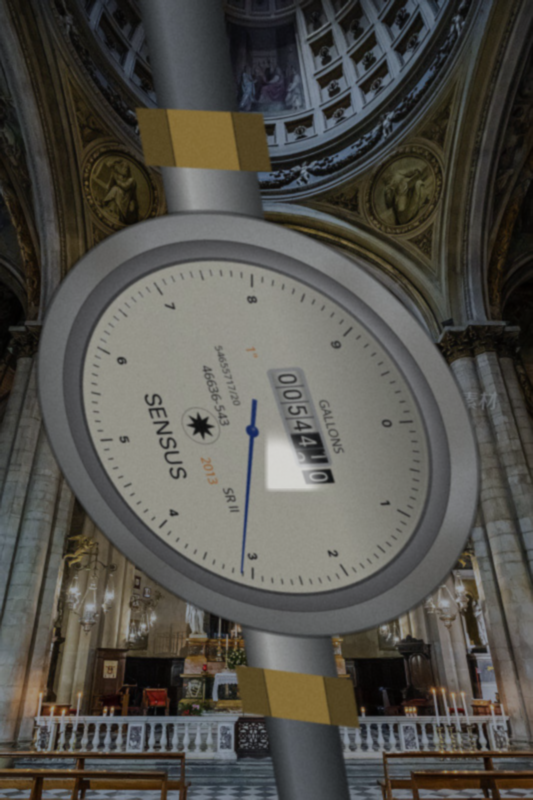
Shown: 54413.1 (gal)
